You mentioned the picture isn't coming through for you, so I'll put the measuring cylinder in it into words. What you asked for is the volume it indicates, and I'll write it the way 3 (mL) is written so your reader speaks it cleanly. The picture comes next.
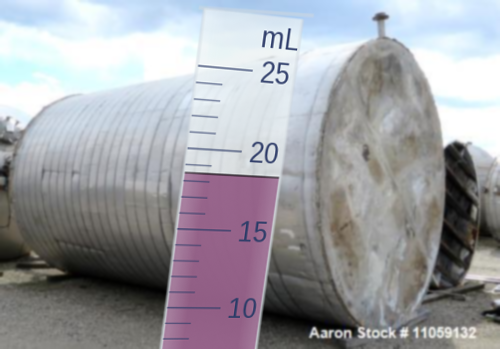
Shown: 18.5 (mL)
